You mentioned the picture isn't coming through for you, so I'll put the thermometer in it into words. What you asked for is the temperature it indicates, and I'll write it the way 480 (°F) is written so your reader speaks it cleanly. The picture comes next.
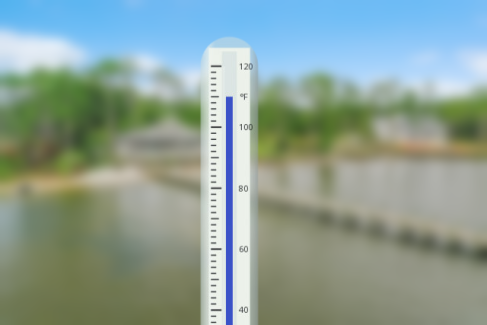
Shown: 110 (°F)
